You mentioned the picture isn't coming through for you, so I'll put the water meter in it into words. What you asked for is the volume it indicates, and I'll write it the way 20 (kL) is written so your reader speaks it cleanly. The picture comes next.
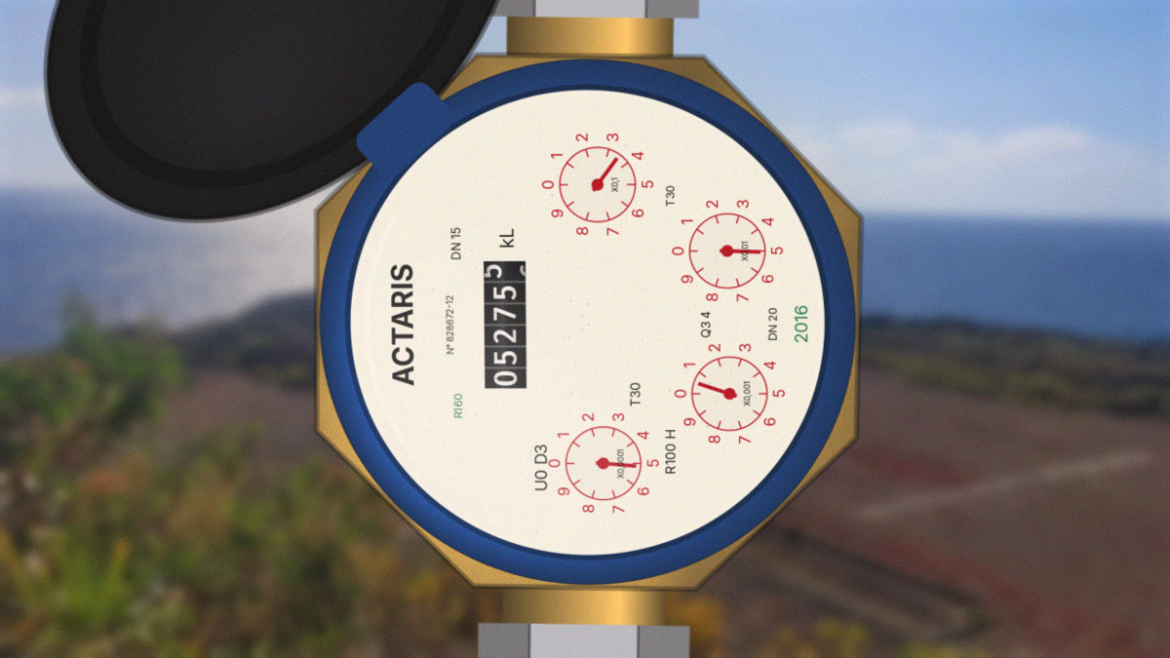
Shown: 52755.3505 (kL)
